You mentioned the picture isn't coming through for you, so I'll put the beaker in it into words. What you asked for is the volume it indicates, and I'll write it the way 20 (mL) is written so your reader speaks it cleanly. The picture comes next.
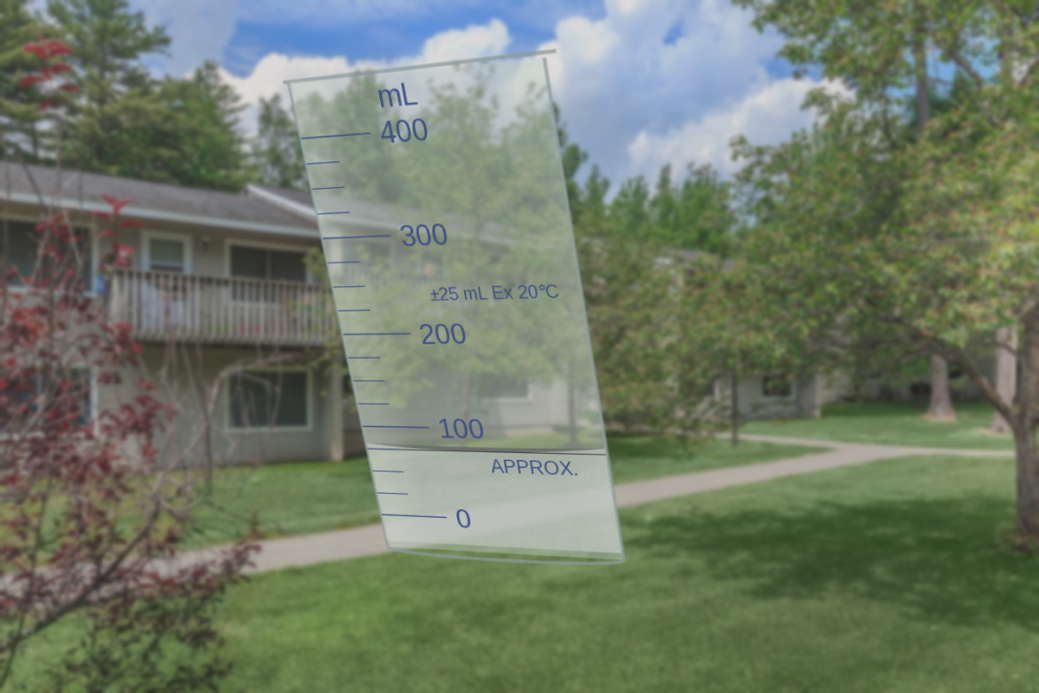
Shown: 75 (mL)
